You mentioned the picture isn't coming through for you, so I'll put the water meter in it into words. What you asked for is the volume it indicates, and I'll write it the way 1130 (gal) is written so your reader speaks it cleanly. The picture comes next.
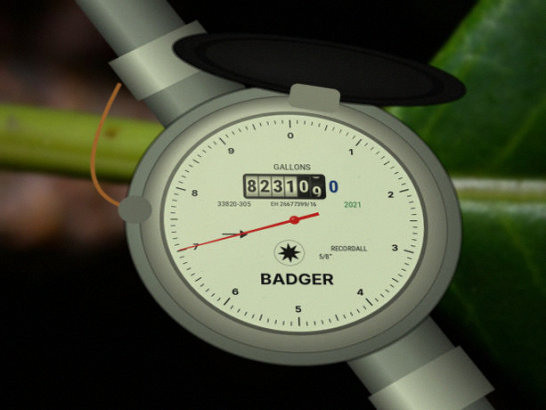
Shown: 8231087.0 (gal)
